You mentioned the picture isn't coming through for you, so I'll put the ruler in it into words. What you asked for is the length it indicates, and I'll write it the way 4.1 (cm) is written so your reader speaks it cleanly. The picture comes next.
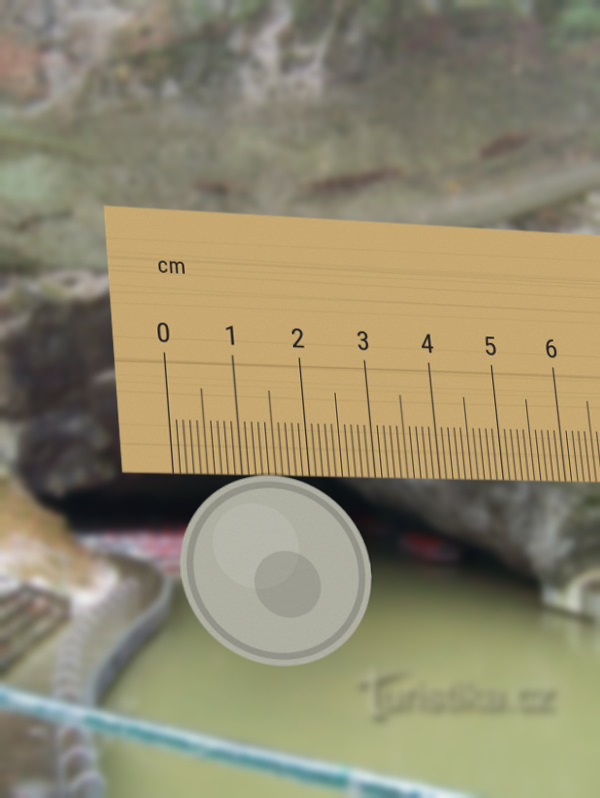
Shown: 2.8 (cm)
